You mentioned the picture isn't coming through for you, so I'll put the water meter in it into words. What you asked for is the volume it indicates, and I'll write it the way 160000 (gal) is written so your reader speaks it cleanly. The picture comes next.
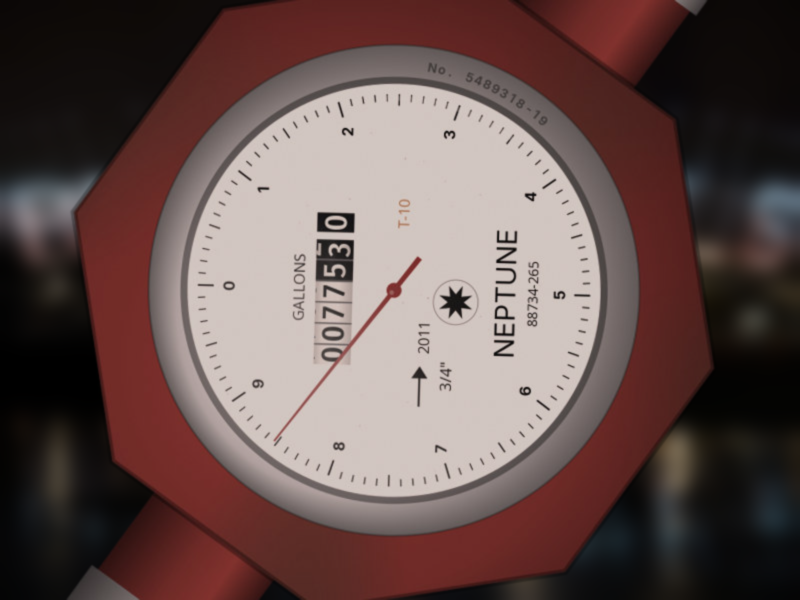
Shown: 77528.5 (gal)
